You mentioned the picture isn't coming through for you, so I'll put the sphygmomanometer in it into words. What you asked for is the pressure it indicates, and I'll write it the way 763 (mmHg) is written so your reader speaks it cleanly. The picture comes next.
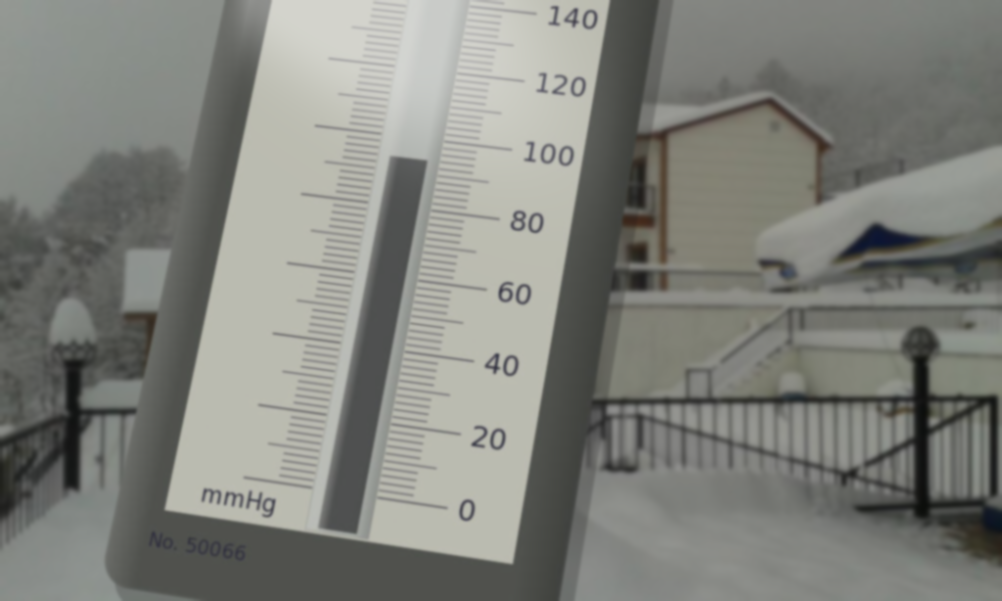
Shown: 94 (mmHg)
